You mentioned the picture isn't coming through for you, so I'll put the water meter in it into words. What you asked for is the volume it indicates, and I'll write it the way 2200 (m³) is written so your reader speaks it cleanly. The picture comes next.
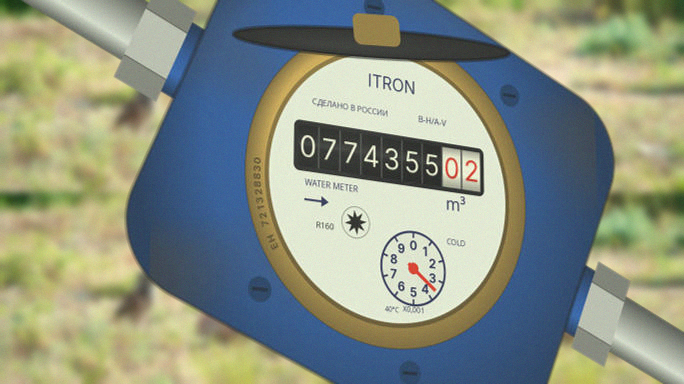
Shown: 774355.023 (m³)
